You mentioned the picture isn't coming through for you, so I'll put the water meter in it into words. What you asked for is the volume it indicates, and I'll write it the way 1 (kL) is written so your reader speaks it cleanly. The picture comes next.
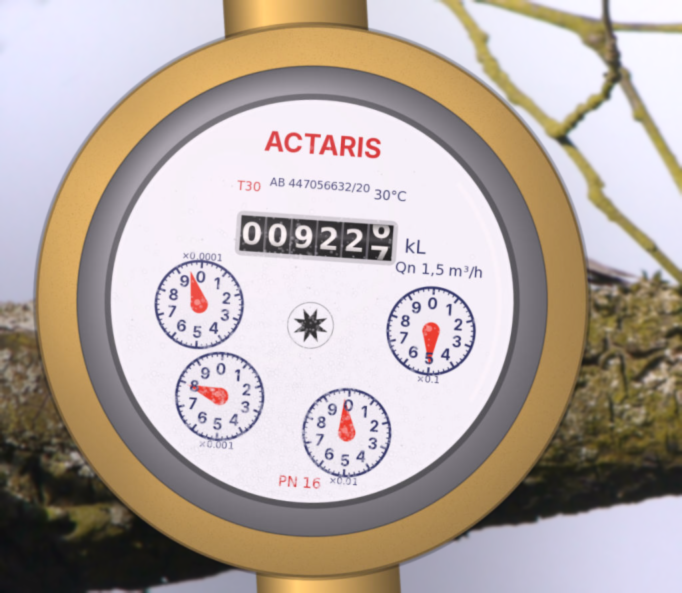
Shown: 9226.4979 (kL)
